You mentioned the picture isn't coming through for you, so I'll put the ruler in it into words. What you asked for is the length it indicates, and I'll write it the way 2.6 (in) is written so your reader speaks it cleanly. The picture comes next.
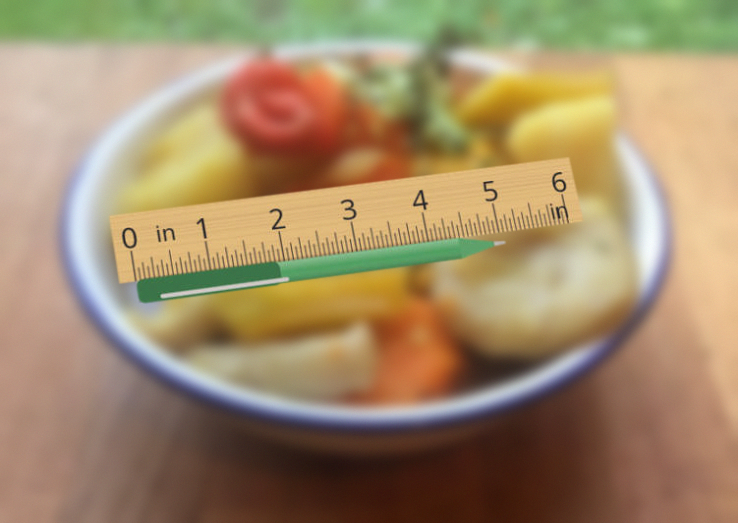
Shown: 5.0625 (in)
